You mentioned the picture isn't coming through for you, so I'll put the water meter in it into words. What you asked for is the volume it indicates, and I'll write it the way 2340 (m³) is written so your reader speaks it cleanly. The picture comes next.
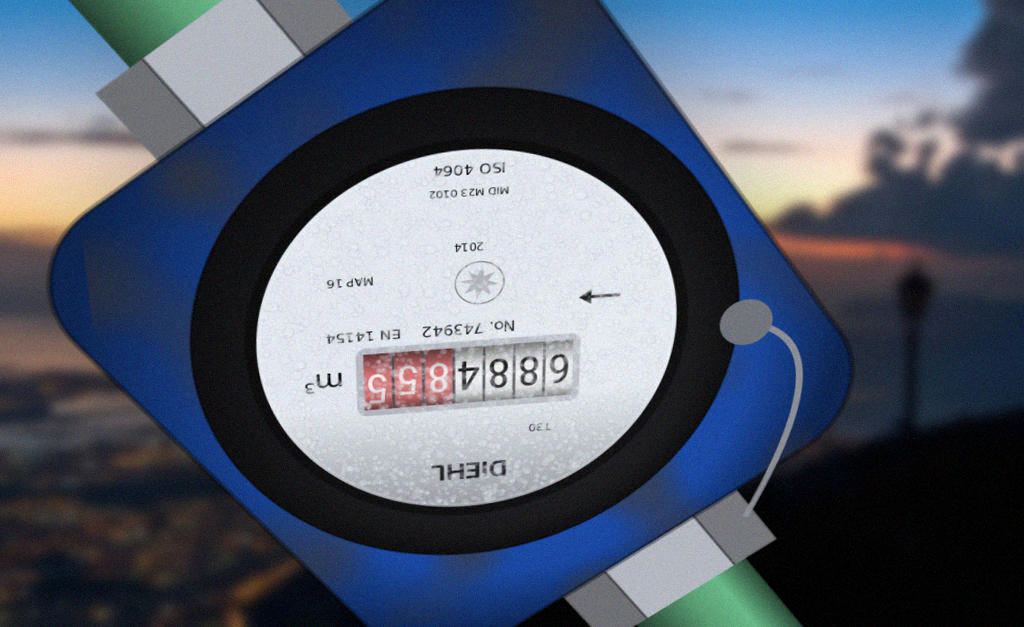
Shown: 6884.855 (m³)
